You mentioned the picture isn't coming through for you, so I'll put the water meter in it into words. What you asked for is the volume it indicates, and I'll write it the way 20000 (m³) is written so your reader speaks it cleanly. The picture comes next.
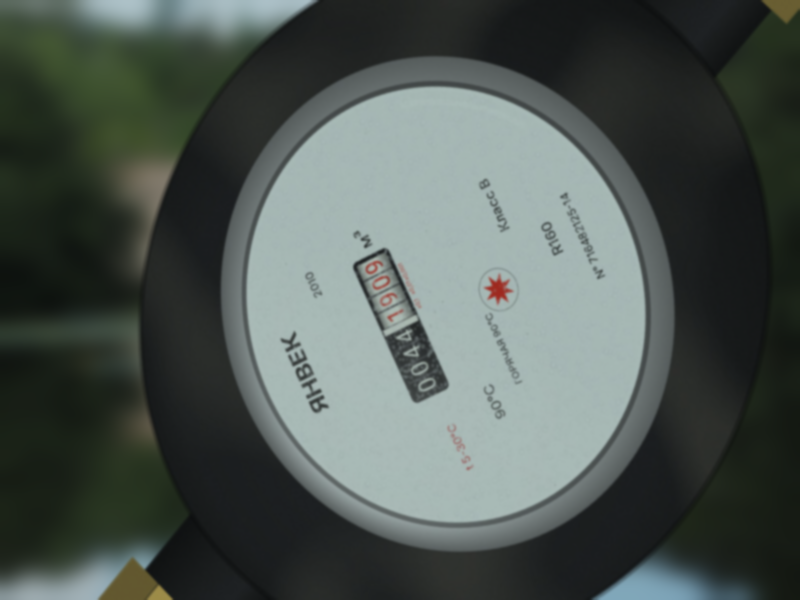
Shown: 44.1909 (m³)
